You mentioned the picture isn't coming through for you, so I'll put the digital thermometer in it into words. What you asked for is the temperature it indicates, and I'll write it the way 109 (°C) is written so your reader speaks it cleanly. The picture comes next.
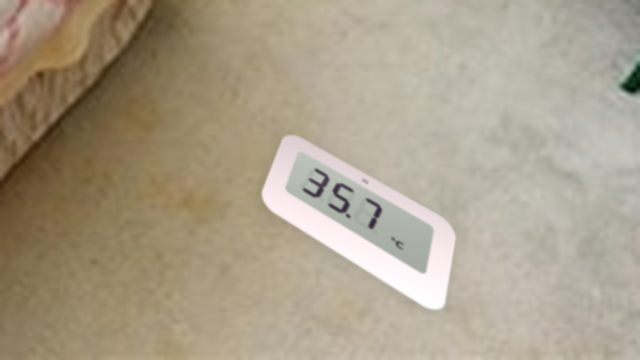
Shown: 35.7 (°C)
